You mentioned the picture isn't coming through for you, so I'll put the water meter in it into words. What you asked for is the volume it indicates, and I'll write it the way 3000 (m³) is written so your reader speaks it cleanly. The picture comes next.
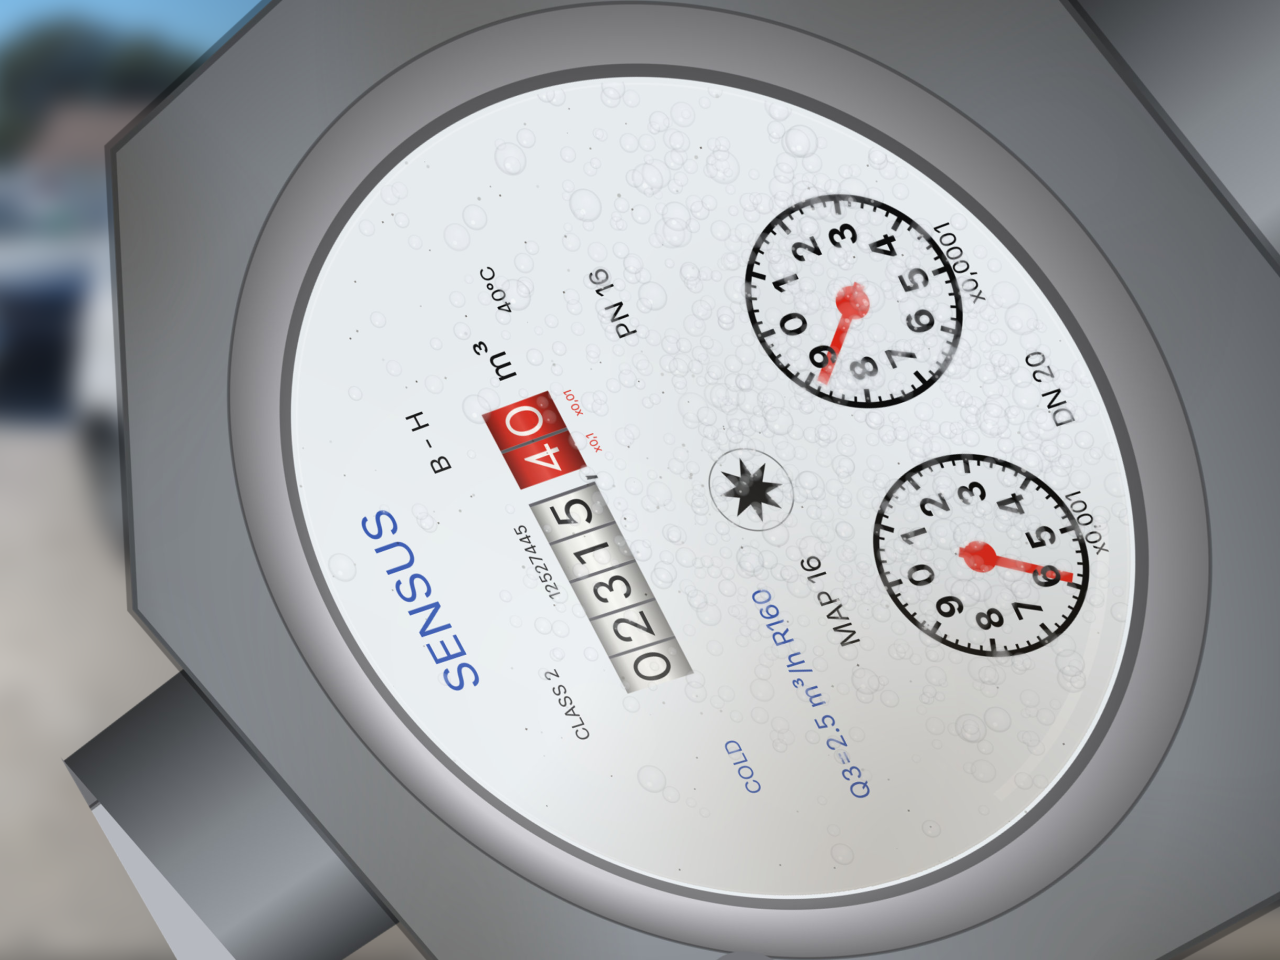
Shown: 2315.4058 (m³)
